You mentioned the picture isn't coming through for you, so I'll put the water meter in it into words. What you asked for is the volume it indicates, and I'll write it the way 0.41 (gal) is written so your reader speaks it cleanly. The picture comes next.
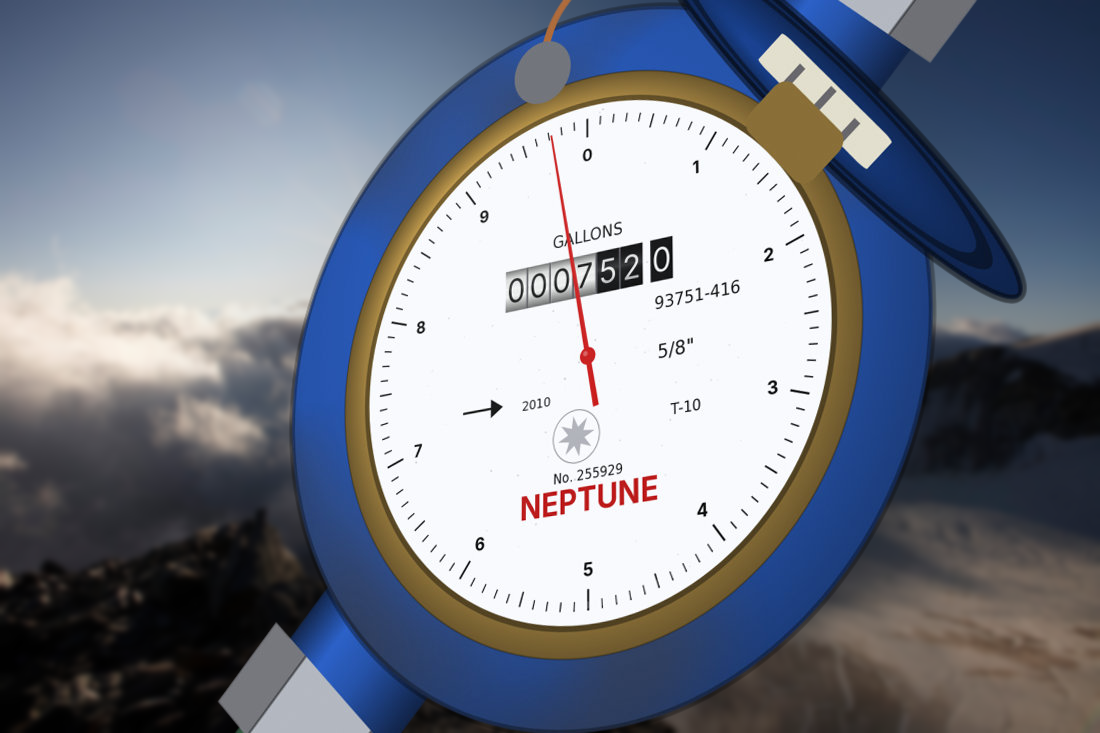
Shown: 7519.7 (gal)
